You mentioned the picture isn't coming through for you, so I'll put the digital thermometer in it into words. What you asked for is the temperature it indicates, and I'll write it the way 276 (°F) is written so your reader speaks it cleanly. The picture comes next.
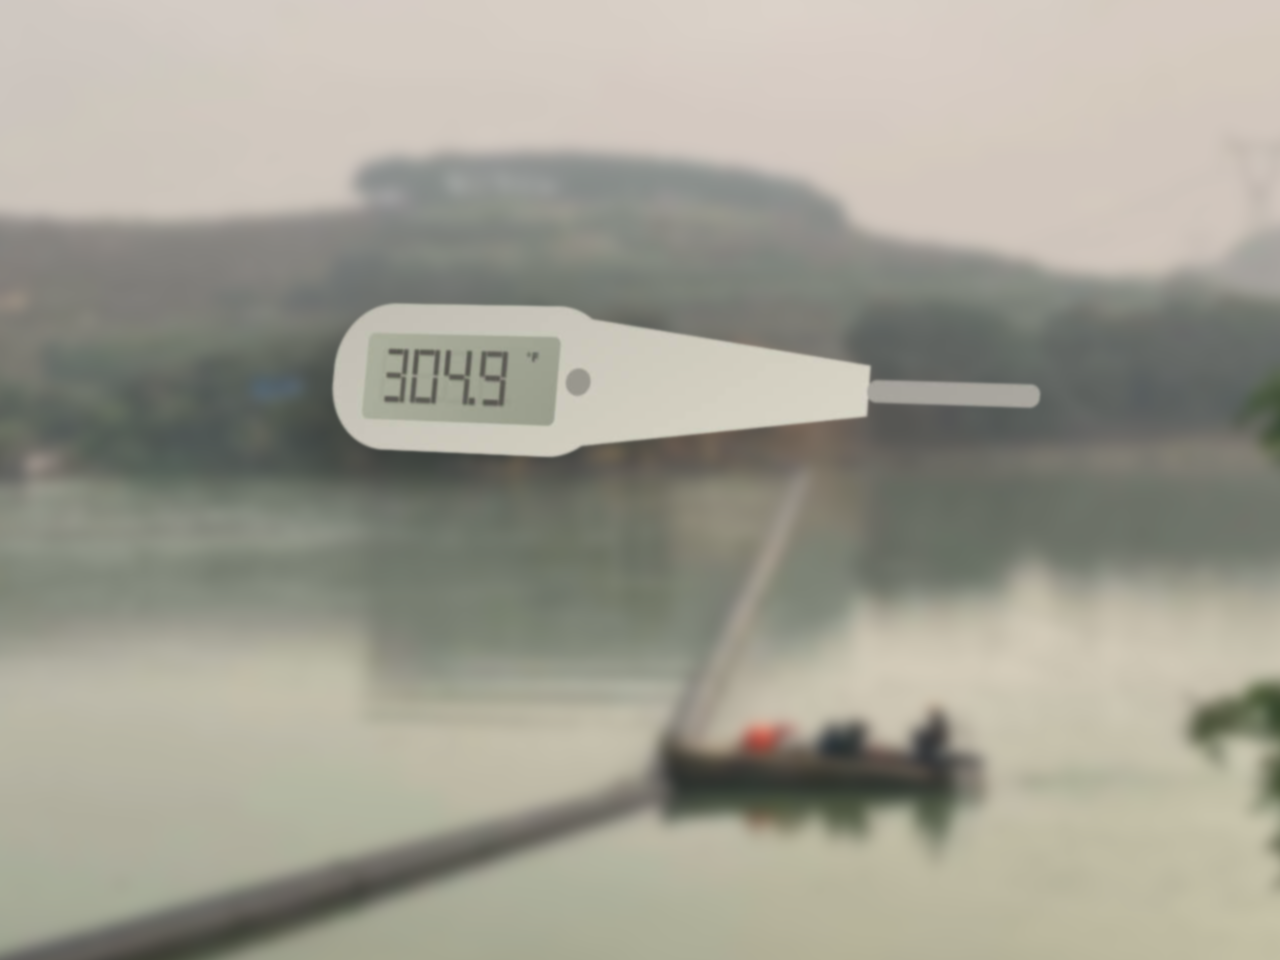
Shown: 304.9 (°F)
